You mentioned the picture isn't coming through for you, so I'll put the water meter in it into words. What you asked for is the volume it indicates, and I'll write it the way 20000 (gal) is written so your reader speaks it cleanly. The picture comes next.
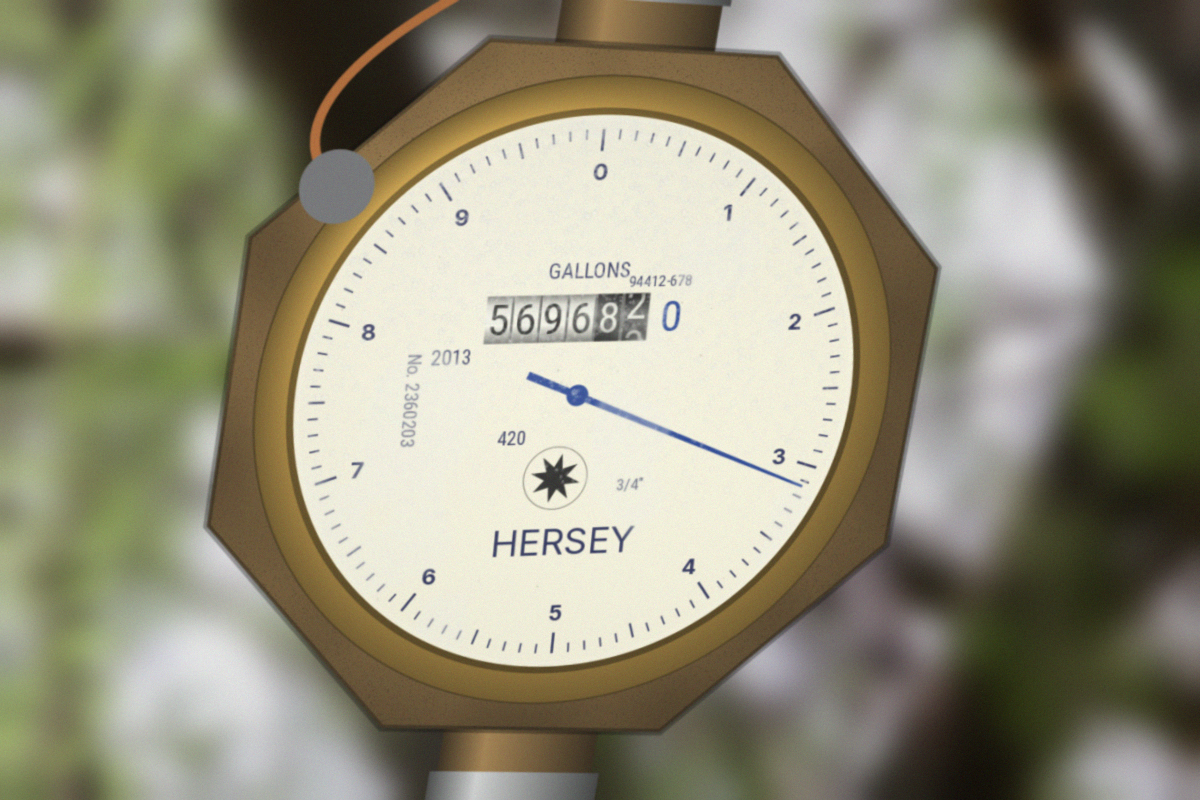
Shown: 5696823.1 (gal)
